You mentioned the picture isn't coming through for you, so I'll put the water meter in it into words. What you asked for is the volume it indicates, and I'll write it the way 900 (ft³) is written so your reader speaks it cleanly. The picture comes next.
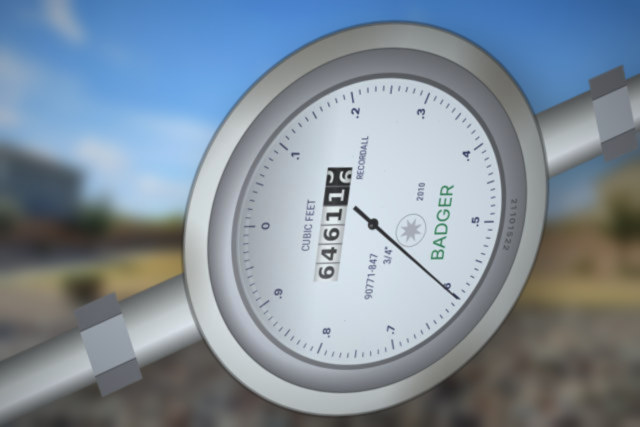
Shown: 646115.60 (ft³)
